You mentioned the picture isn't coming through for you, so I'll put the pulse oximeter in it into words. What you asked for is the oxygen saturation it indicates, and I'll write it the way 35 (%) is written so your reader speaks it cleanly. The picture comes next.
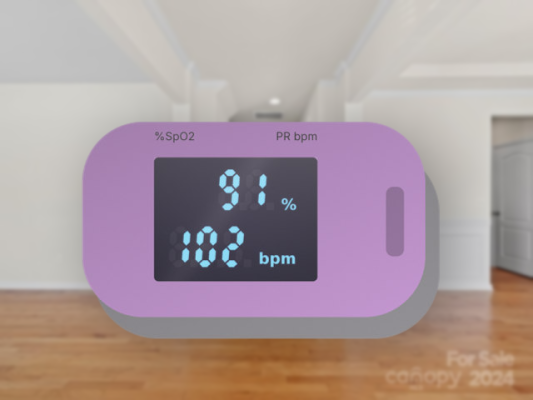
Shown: 91 (%)
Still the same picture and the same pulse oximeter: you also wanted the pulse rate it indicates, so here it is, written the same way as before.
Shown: 102 (bpm)
